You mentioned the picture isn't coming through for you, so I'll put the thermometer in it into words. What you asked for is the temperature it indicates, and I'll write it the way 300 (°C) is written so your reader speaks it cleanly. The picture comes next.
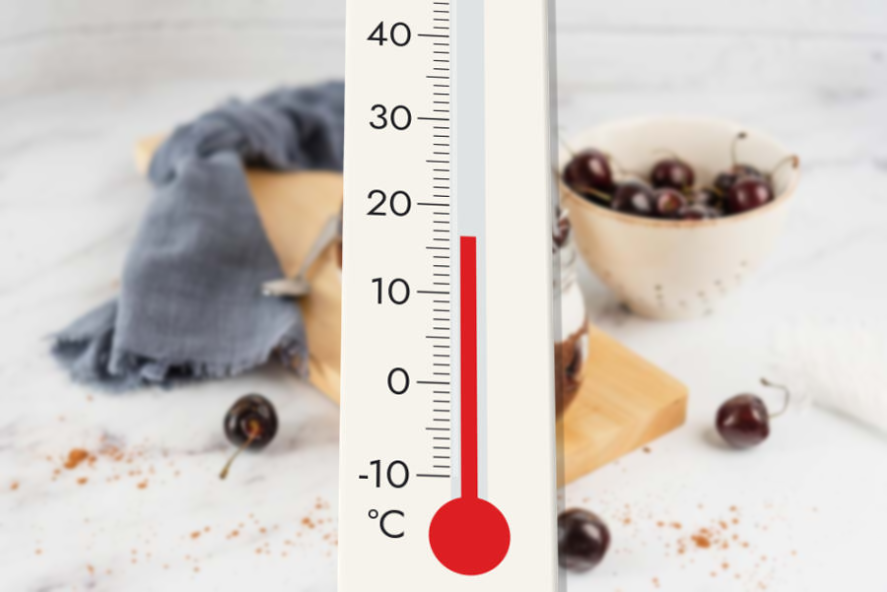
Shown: 16.5 (°C)
